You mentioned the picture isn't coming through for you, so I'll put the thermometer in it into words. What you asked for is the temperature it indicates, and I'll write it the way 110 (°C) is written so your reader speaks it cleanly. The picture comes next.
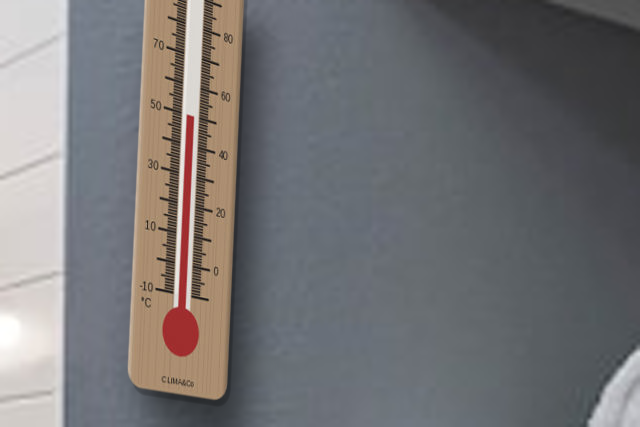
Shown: 50 (°C)
